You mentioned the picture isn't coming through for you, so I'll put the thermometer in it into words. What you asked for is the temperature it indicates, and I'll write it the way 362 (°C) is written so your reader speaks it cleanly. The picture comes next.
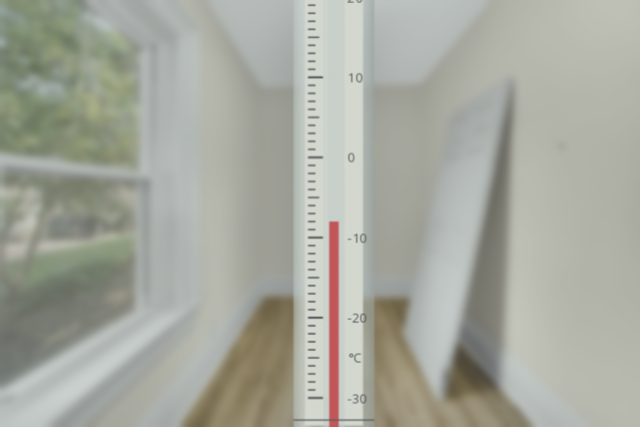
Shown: -8 (°C)
